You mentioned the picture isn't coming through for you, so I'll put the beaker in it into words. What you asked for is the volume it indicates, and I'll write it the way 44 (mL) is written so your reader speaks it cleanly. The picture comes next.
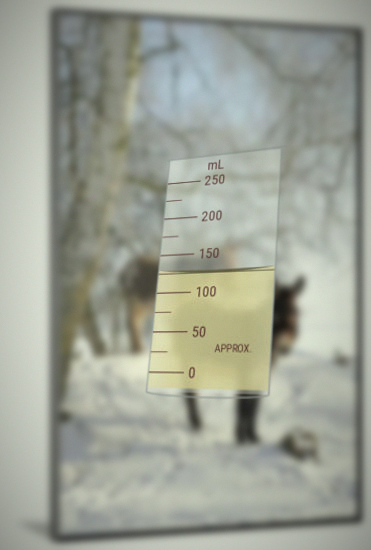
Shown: 125 (mL)
